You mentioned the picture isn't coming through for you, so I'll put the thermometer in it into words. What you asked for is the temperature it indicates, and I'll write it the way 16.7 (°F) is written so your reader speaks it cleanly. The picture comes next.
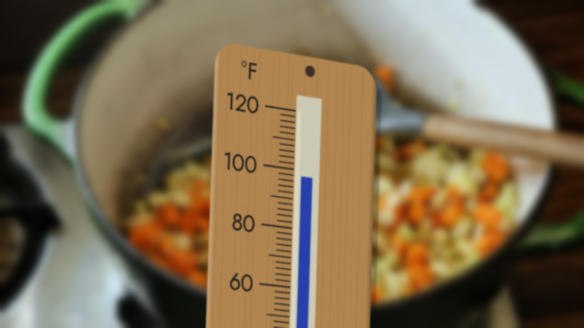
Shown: 98 (°F)
